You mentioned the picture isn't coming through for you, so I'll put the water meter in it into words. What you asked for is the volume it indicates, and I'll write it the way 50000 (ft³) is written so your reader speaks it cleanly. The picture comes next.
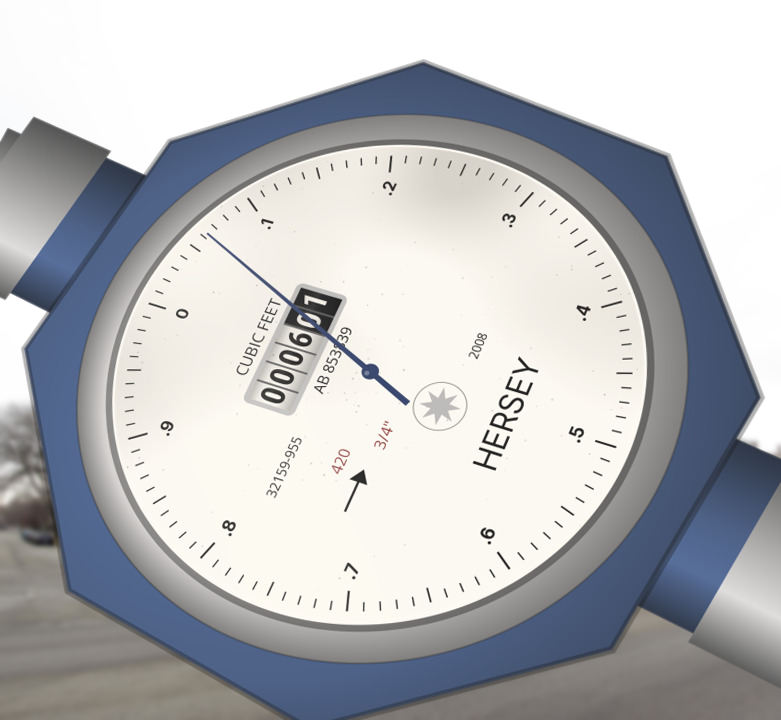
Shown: 601.06 (ft³)
